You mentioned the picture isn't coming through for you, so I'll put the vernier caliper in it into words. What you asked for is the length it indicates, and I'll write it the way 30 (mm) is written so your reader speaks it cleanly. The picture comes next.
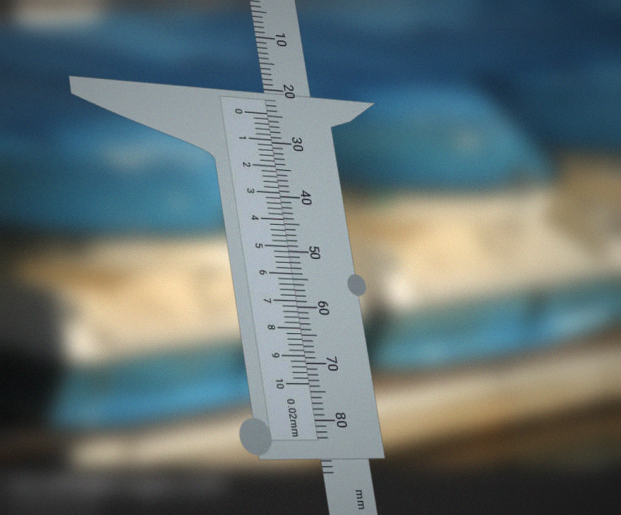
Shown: 24.6 (mm)
